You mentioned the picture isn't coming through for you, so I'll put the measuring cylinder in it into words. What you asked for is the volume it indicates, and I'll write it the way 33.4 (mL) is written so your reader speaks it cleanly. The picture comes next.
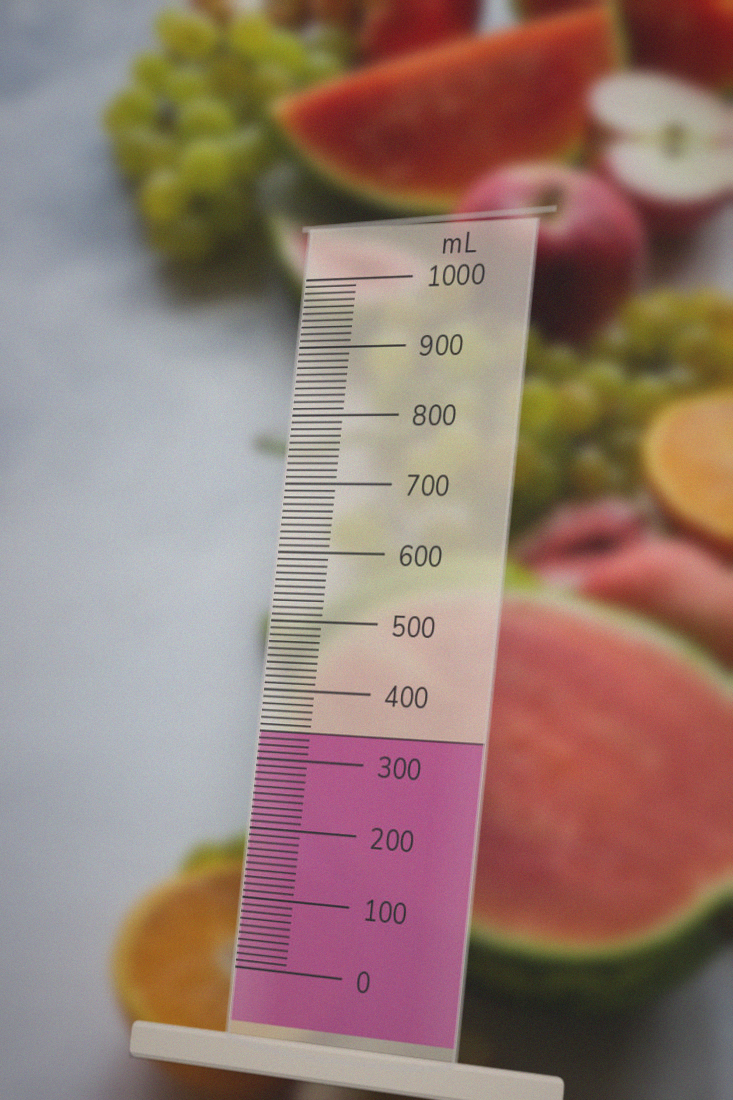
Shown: 340 (mL)
